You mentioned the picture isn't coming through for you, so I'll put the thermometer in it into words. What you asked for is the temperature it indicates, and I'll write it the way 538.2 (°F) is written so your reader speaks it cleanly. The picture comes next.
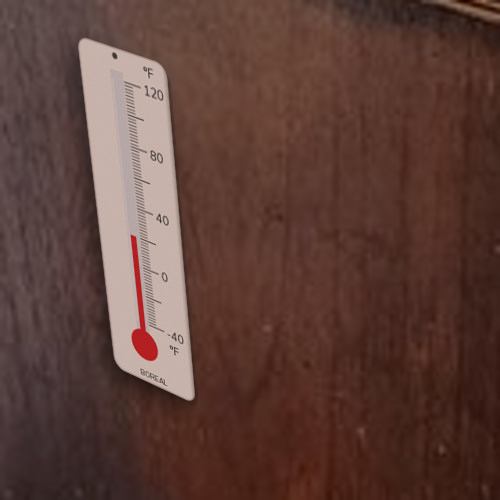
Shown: 20 (°F)
